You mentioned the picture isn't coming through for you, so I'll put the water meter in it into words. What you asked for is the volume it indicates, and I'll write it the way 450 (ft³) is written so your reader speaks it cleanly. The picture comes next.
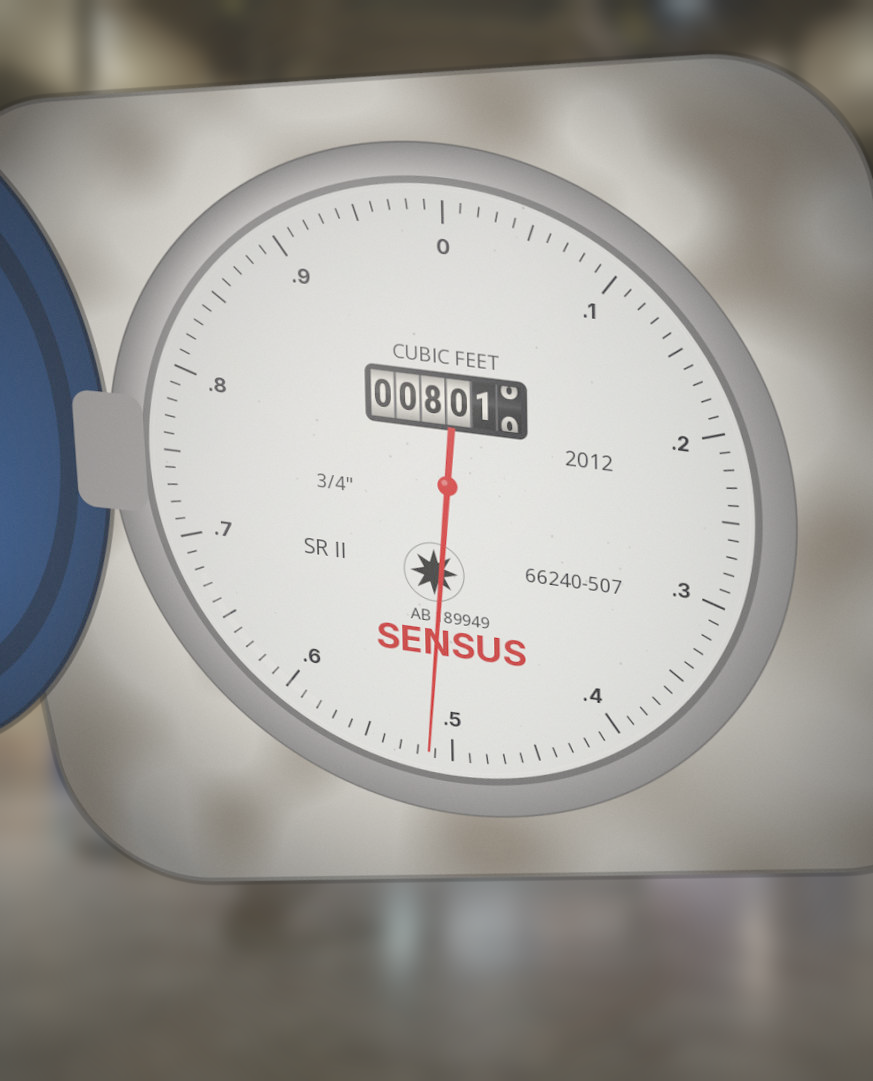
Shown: 8018.51 (ft³)
